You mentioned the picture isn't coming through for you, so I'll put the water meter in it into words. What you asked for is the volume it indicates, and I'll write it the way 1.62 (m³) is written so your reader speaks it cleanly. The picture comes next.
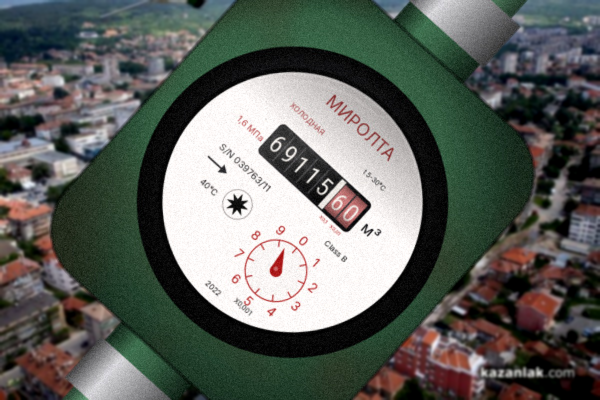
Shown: 69115.599 (m³)
